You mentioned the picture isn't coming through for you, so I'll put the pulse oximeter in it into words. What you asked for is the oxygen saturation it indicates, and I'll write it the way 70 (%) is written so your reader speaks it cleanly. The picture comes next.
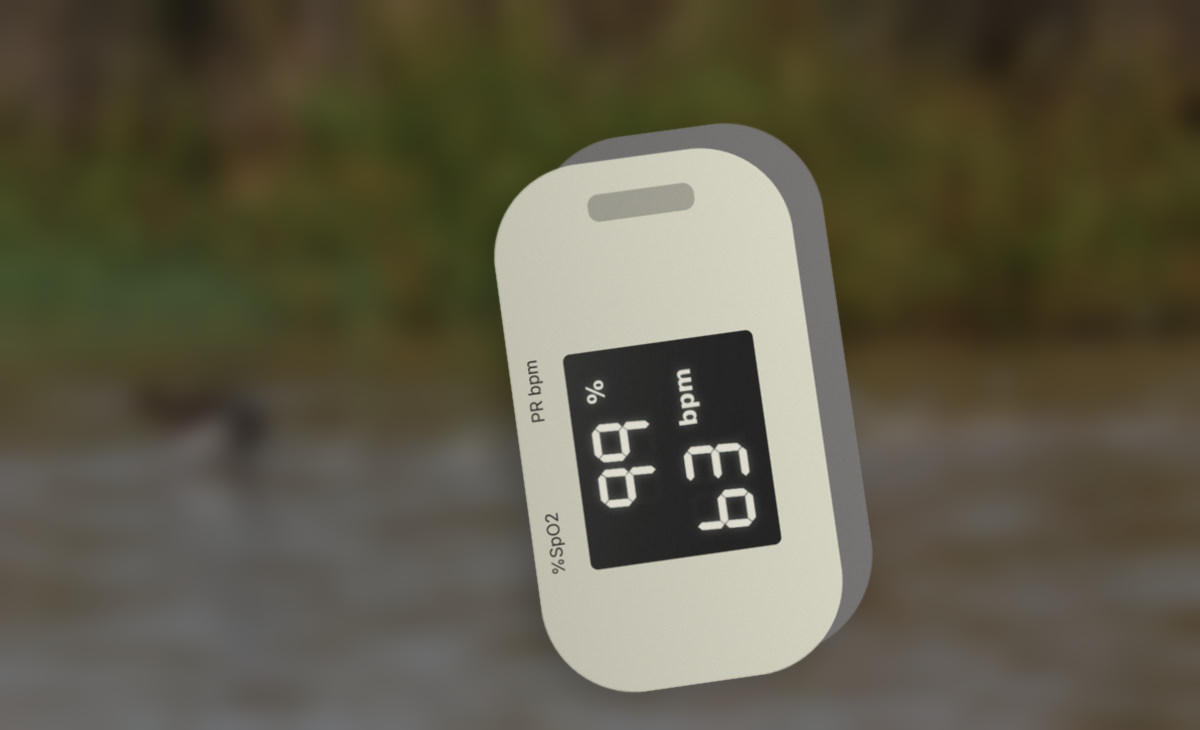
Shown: 99 (%)
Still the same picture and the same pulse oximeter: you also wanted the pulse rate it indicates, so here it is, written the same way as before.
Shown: 63 (bpm)
